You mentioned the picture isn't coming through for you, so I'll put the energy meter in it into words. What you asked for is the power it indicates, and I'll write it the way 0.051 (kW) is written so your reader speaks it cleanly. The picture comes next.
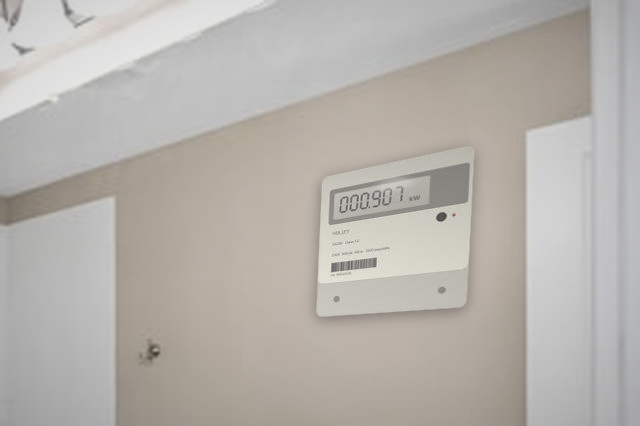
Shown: 0.907 (kW)
